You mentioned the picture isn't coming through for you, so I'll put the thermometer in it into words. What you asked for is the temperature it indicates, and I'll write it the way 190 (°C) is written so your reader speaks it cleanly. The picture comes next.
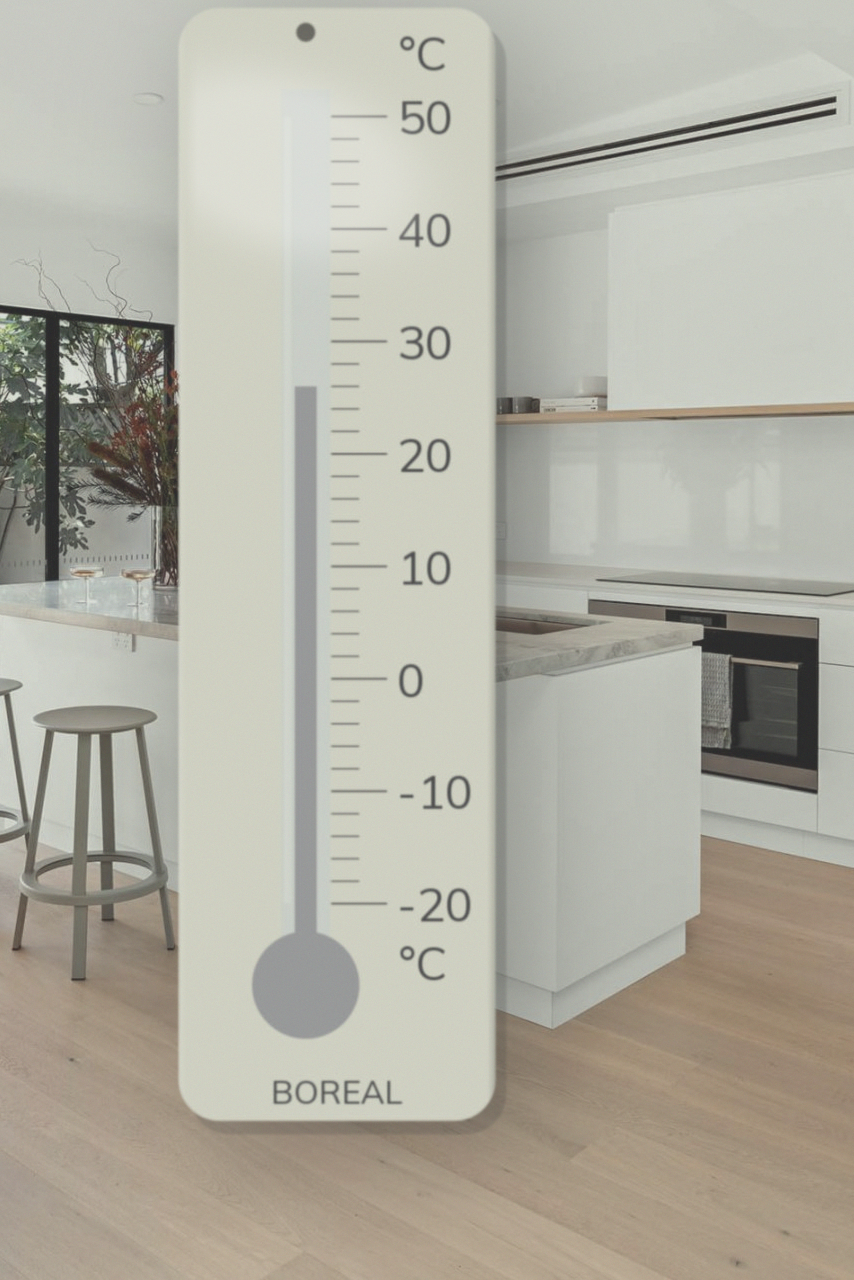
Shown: 26 (°C)
